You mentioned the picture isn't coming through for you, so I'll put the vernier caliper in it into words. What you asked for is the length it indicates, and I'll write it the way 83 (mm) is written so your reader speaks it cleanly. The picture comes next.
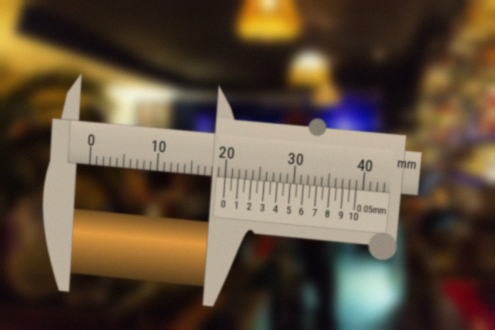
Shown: 20.0 (mm)
